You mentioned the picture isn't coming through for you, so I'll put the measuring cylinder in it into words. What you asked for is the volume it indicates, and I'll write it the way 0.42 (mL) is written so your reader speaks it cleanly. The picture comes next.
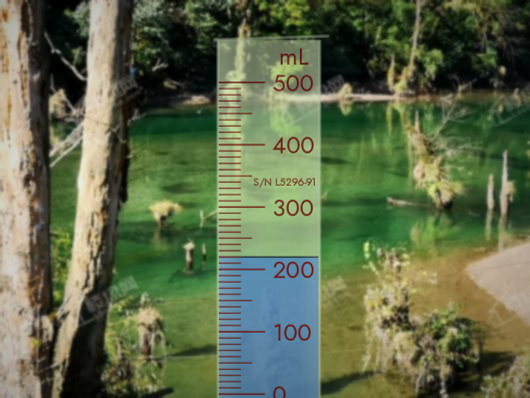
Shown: 220 (mL)
